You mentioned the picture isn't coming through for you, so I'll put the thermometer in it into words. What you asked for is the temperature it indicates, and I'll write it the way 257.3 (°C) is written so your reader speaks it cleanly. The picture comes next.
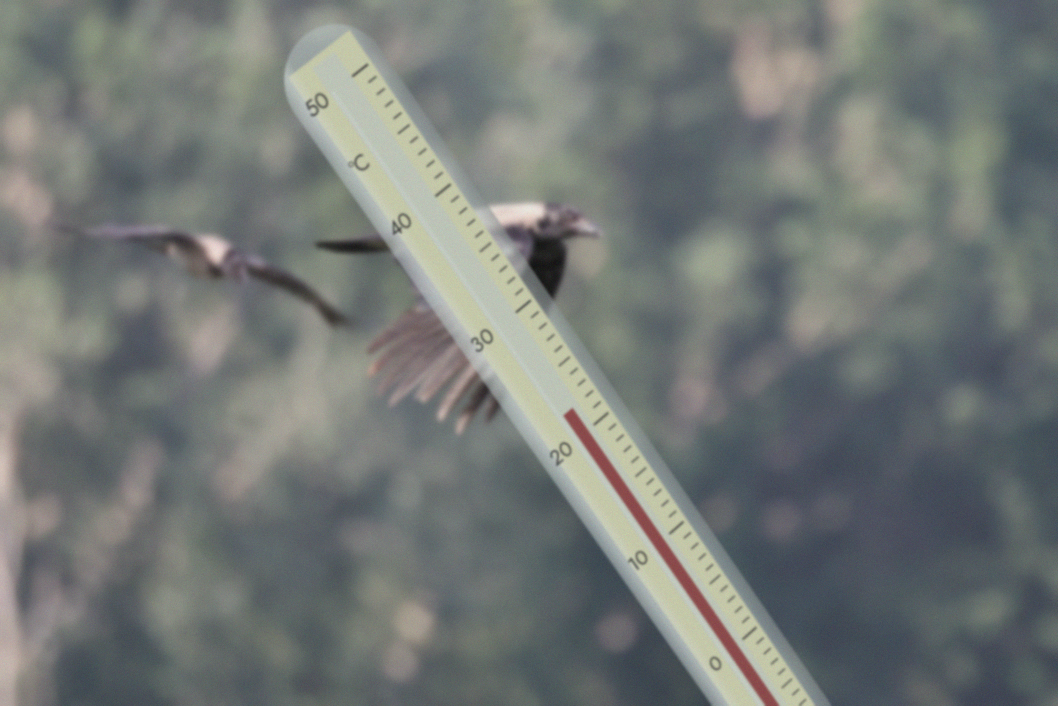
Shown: 22 (°C)
